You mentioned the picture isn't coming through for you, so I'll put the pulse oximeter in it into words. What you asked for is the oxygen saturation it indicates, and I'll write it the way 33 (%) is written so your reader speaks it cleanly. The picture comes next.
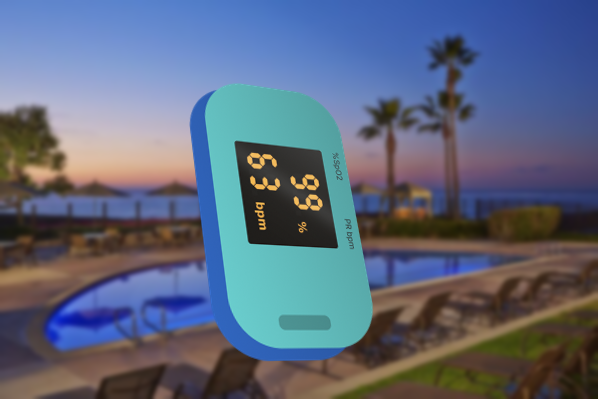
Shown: 99 (%)
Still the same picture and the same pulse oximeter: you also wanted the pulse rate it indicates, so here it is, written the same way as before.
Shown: 63 (bpm)
